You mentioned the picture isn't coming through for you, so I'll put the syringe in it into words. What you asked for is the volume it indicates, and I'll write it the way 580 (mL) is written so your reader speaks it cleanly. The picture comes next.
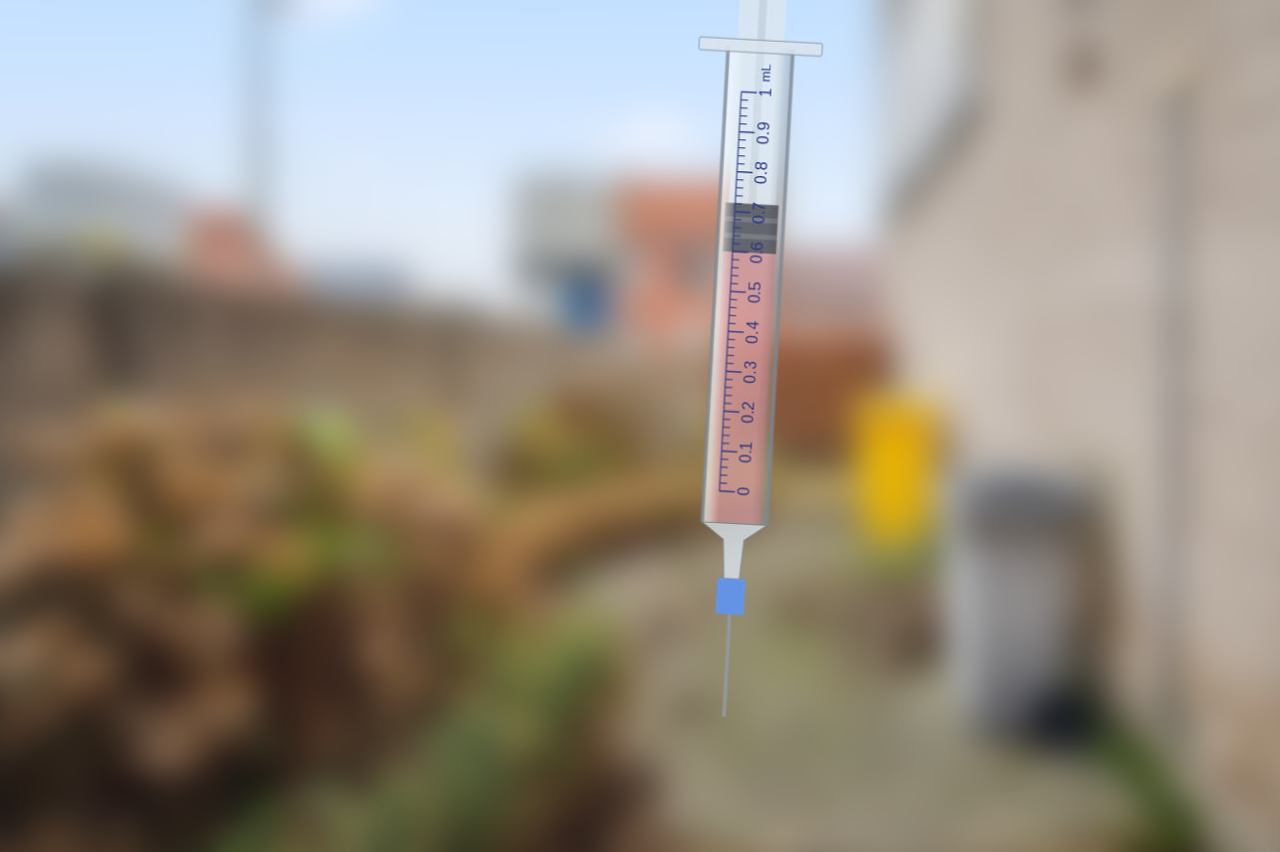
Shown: 0.6 (mL)
